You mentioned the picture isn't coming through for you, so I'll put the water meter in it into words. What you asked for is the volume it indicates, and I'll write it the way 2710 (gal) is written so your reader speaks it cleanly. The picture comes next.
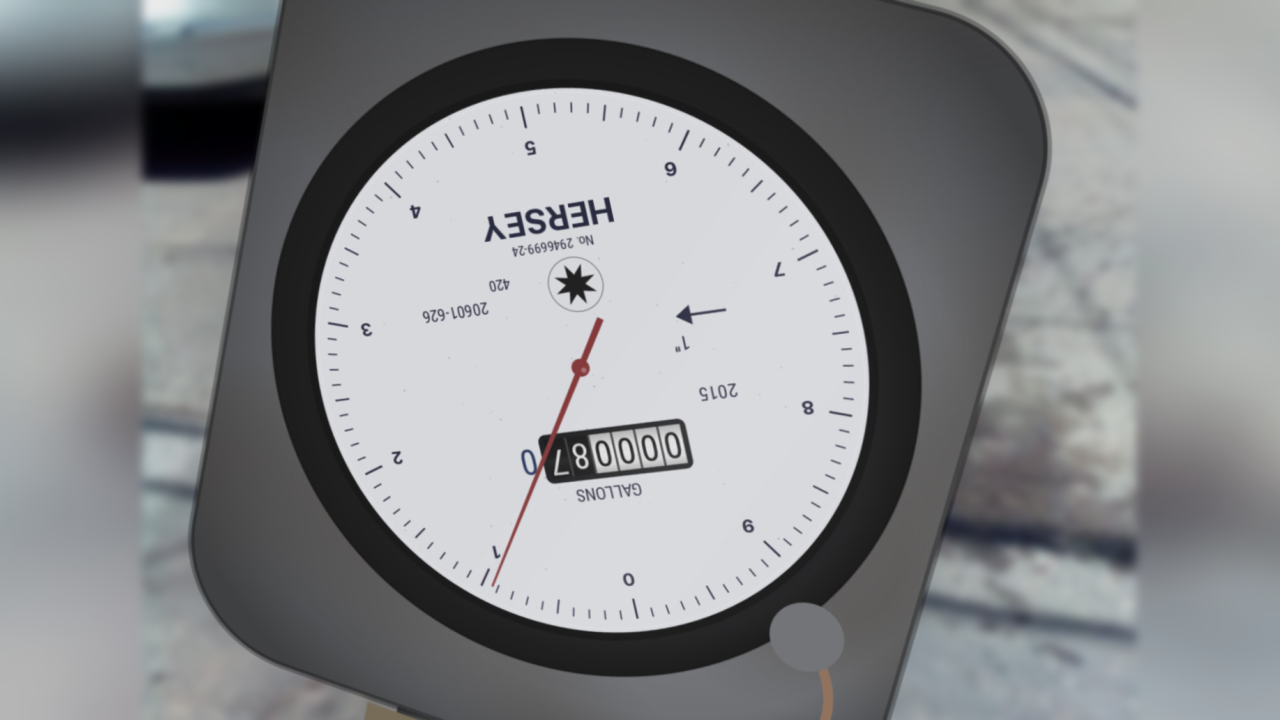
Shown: 870.9 (gal)
